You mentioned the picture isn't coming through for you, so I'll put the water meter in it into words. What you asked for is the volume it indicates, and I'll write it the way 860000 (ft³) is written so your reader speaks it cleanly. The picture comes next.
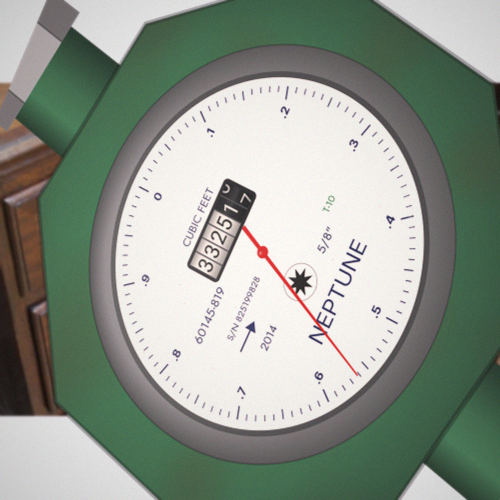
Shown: 332516.56 (ft³)
